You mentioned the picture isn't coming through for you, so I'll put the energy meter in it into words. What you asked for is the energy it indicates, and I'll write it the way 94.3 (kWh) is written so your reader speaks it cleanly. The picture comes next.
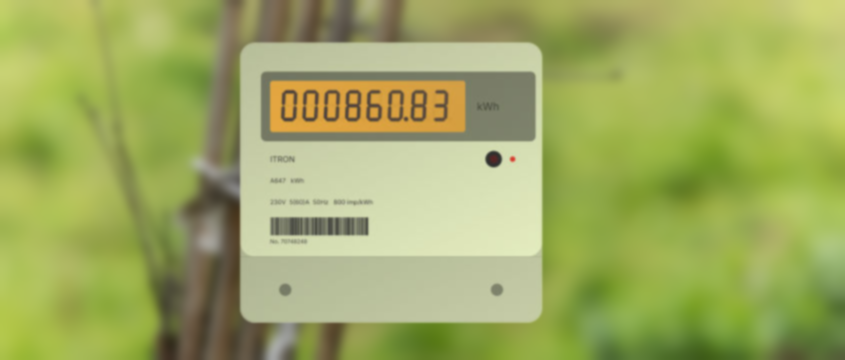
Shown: 860.83 (kWh)
